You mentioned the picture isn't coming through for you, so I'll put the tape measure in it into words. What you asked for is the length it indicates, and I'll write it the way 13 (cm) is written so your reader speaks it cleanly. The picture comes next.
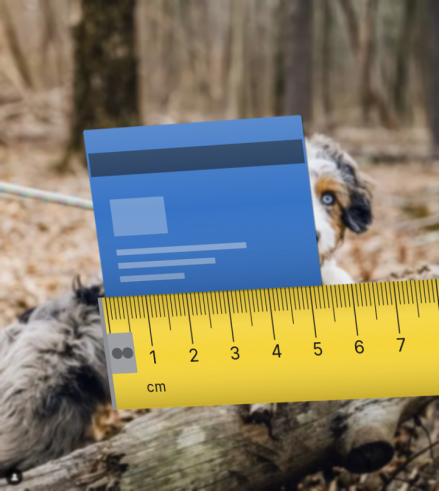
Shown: 5.3 (cm)
